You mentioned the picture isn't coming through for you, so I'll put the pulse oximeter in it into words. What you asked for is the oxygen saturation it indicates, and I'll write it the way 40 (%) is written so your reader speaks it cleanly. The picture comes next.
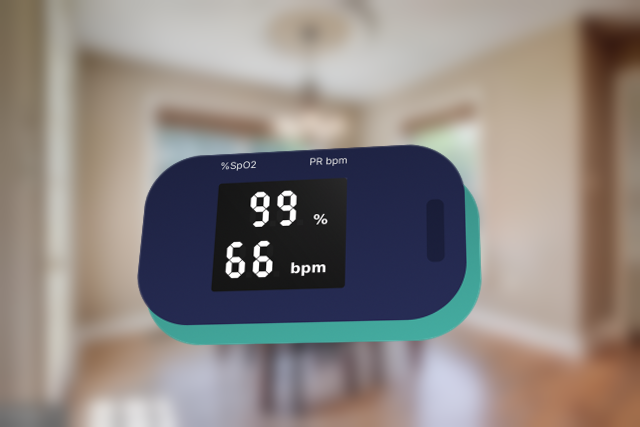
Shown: 99 (%)
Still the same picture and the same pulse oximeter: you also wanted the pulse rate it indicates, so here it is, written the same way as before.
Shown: 66 (bpm)
